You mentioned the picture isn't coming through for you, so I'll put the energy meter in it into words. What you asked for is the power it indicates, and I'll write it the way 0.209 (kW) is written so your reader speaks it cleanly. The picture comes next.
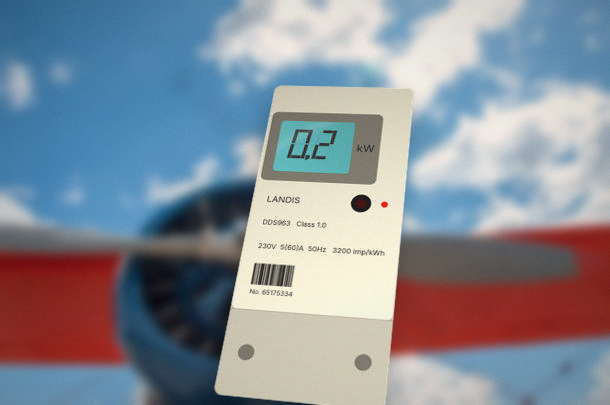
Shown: 0.2 (kW)
